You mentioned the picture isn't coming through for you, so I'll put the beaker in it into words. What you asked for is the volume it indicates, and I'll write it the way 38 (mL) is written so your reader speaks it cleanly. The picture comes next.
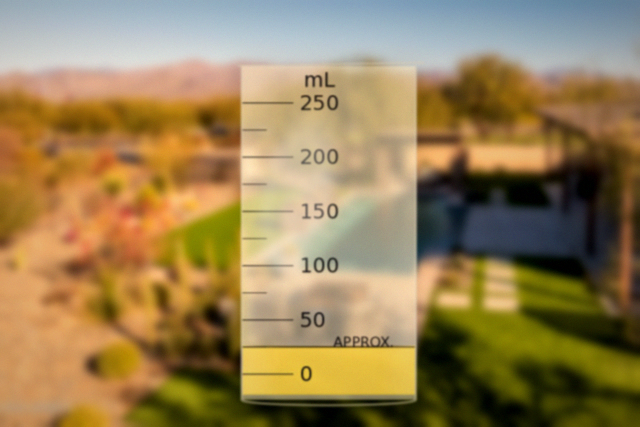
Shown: 25 (mL)
